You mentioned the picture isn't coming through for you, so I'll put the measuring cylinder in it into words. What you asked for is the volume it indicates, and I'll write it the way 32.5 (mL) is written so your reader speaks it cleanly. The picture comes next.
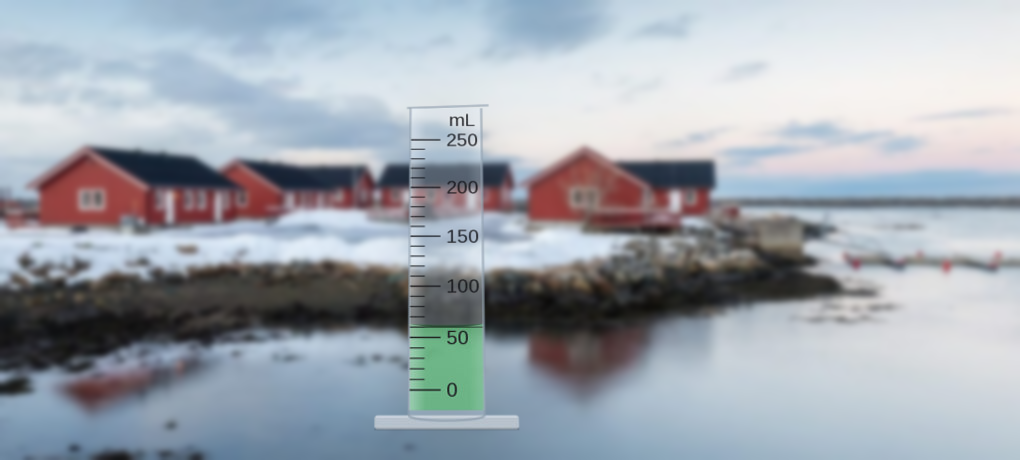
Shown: 60 (mL)
